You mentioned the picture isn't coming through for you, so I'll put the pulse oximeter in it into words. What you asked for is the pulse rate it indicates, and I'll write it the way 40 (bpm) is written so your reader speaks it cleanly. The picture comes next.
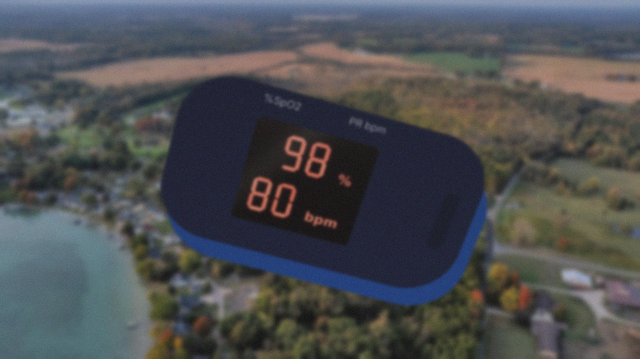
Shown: 80 (bpm)
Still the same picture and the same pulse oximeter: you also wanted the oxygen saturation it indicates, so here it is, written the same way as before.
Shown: 98 (%)
